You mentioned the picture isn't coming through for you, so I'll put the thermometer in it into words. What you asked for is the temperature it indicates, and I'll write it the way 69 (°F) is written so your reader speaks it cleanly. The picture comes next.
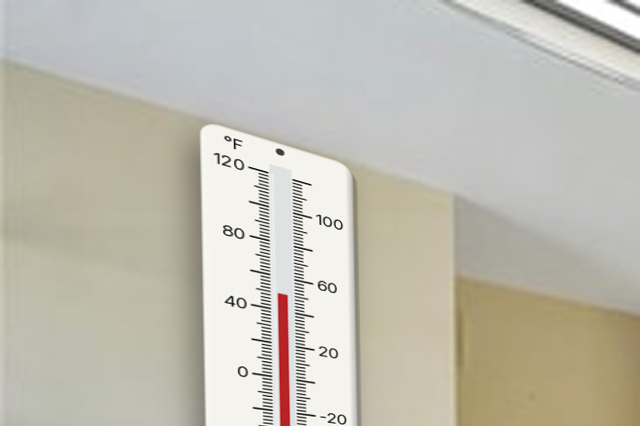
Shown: 50 (°F)
